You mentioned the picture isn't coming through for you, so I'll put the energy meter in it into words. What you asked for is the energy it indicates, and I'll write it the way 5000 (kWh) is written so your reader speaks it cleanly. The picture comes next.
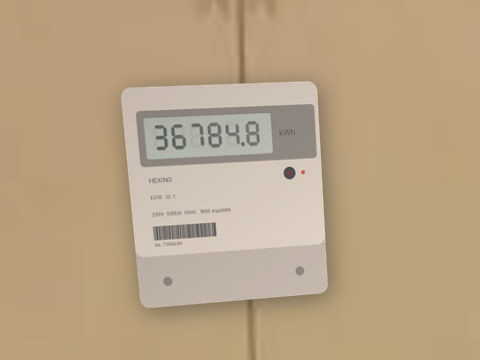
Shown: 36784.8 (kWh)
